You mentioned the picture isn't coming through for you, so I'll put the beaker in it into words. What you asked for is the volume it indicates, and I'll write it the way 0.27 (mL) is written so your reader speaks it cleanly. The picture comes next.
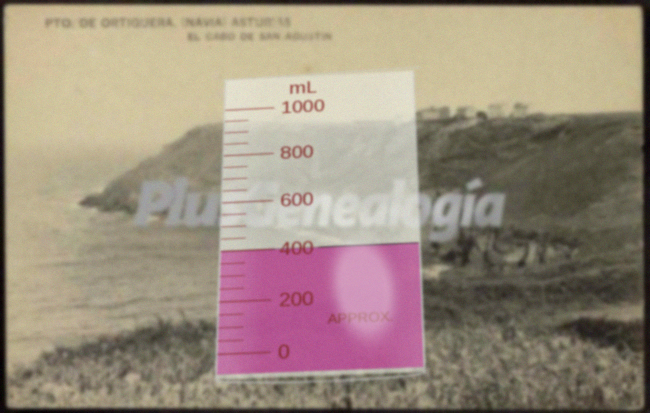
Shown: 400 (mL)
